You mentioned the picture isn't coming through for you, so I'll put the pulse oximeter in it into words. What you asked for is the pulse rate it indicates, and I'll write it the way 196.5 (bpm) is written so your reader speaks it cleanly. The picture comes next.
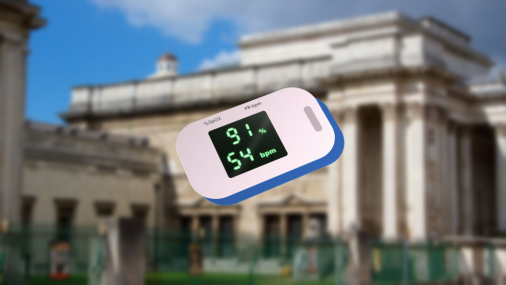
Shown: 54 (bpm)
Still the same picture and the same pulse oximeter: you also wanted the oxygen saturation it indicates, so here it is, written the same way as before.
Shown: 91 (%)
